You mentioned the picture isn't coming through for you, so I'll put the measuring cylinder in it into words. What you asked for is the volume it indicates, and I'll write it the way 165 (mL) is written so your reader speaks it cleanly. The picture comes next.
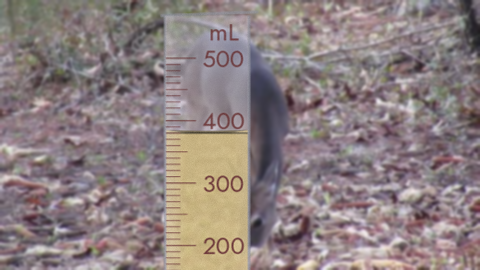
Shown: 380 (mL)
